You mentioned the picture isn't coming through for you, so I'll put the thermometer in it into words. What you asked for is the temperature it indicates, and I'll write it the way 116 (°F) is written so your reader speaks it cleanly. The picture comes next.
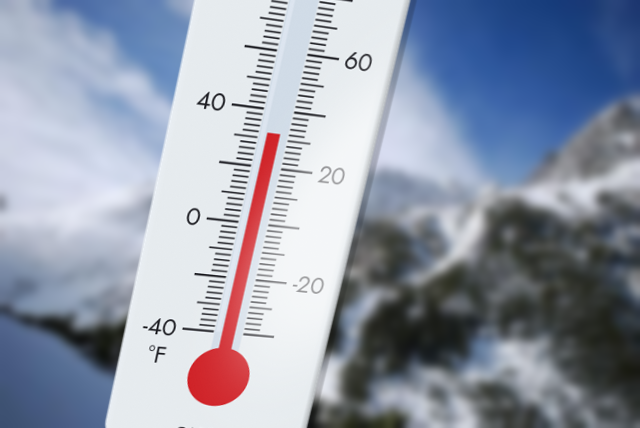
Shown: 32 (°F)
